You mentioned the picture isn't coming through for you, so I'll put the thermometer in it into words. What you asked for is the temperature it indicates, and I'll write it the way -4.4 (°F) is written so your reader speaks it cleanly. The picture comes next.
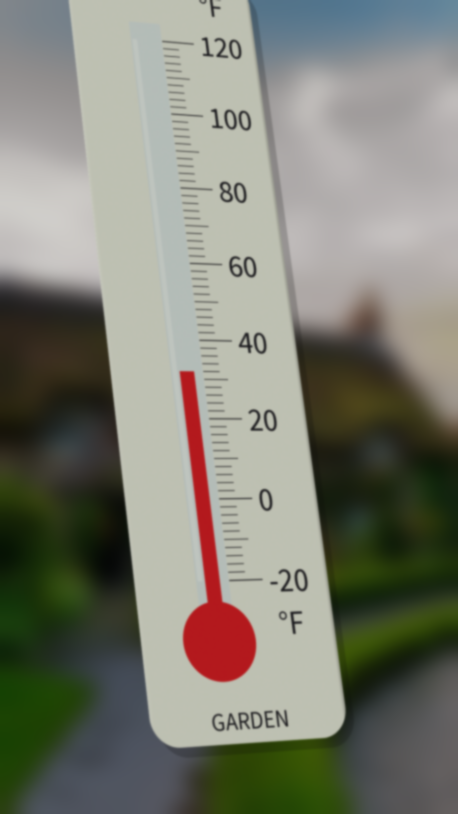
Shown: 32 (°F)
